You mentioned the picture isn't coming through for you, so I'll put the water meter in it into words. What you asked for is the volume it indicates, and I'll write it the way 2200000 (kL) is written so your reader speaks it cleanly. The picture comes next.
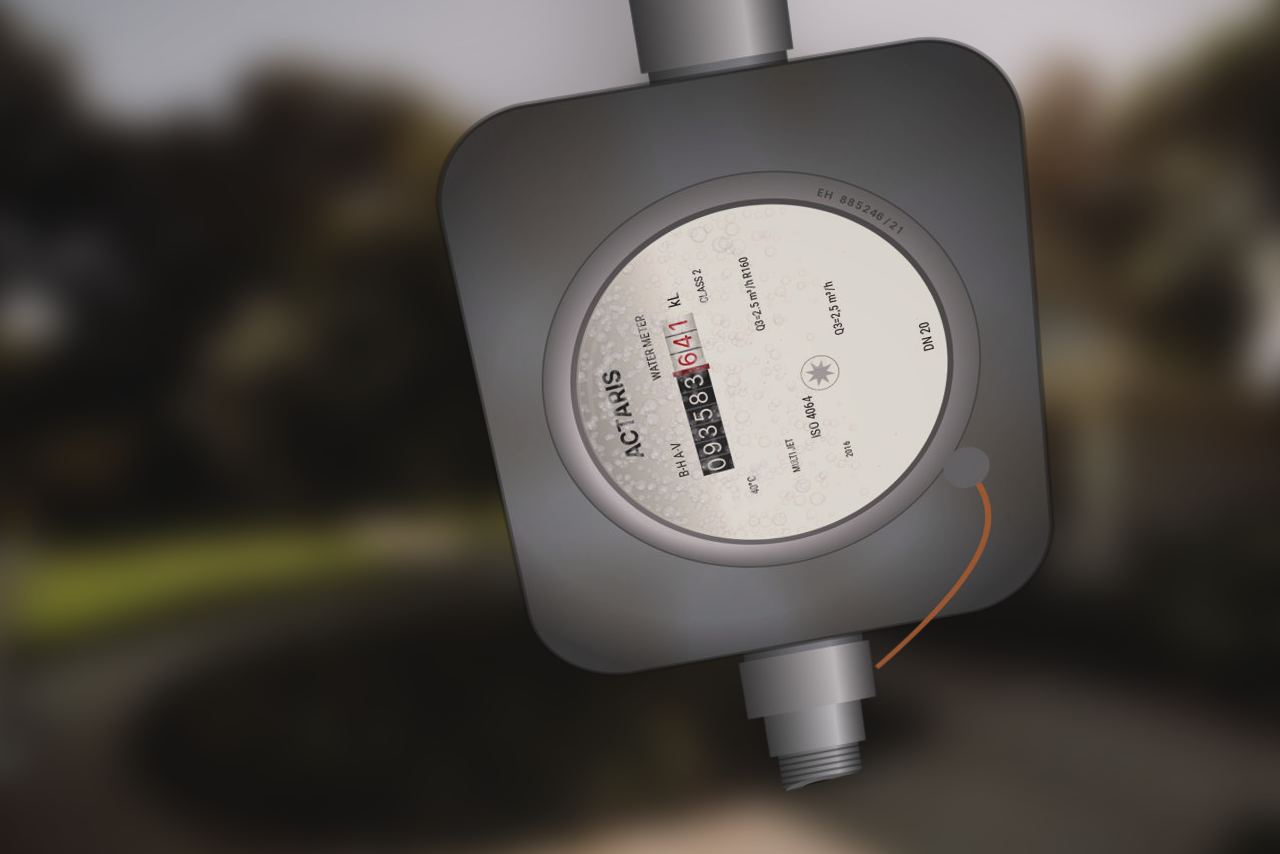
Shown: 93583.641 (kL)
